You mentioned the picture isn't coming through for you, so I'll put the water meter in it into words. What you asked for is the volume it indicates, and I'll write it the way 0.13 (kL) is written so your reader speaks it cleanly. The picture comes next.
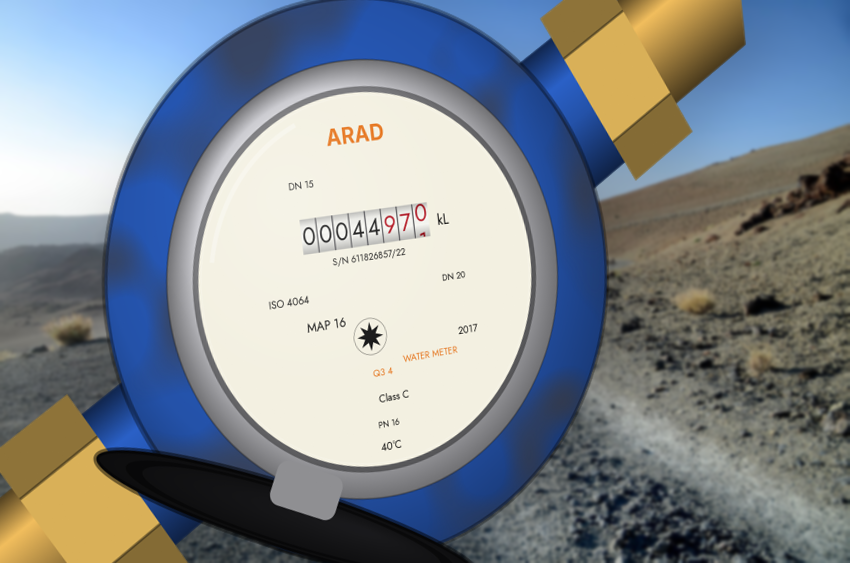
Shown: 44.970 (kL)
